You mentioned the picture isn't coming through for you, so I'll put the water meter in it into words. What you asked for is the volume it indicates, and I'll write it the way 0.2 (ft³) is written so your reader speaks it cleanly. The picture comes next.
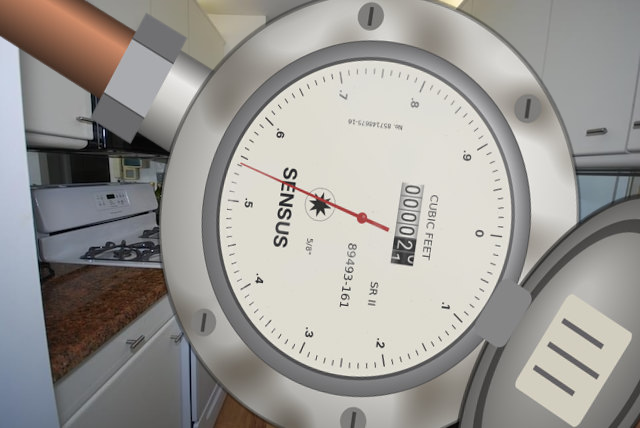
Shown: 20.54 (ft³)
